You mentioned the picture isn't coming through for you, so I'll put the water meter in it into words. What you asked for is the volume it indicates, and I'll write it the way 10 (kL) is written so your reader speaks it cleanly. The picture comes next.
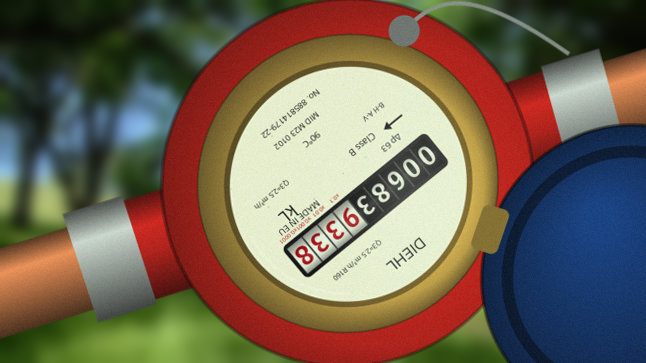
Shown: 683.9338 (kL)
